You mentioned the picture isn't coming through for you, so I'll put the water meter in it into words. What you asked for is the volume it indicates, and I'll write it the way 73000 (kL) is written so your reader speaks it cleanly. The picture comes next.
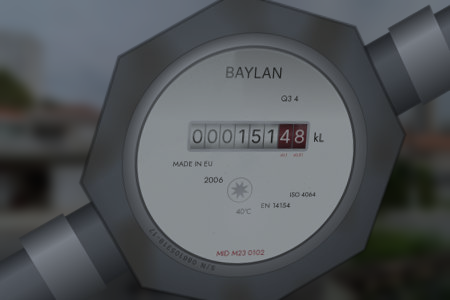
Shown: 151.48 (kL)
